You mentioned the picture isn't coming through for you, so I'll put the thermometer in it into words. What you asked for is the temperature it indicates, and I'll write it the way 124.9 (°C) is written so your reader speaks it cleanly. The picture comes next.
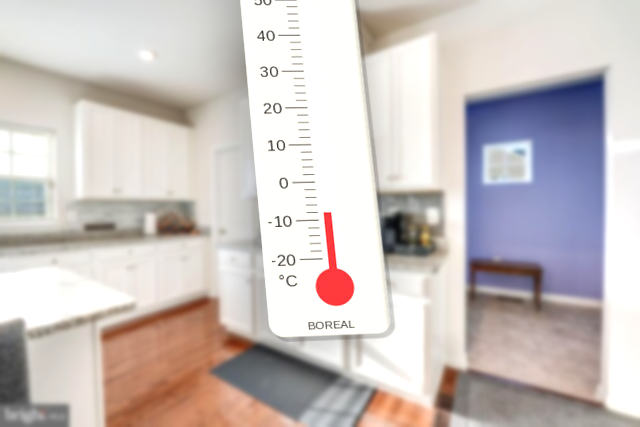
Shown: -8 (°C)
